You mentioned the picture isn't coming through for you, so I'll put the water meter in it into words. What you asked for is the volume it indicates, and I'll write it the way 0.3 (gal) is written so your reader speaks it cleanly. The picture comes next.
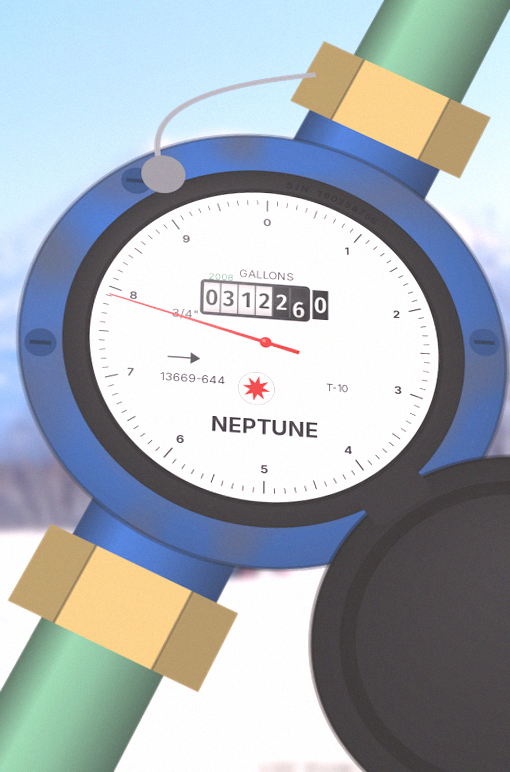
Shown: 312257.9 (gal)
